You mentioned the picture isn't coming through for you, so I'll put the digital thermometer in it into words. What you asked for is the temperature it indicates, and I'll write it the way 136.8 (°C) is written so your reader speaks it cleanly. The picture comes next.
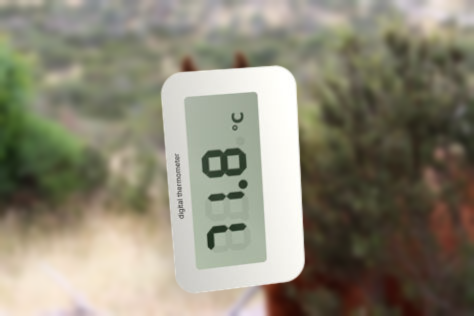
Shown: 71.8 (°C)
